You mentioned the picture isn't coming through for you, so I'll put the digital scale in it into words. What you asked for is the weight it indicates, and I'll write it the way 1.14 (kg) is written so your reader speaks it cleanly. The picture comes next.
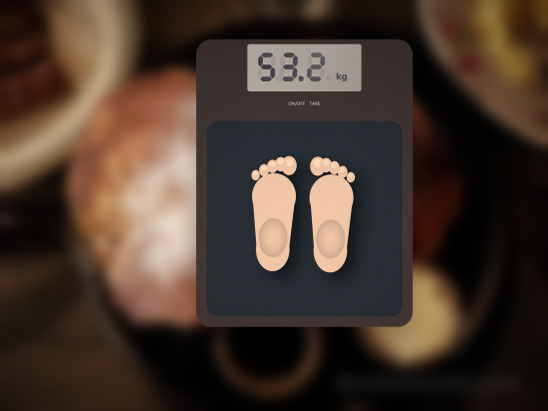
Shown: 53.2 (kg)
